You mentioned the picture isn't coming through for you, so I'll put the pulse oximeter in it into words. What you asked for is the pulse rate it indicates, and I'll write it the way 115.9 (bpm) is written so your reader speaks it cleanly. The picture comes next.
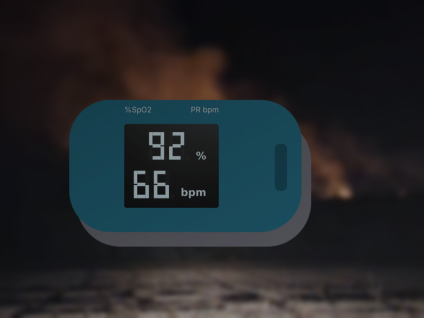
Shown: 66 (bpm)
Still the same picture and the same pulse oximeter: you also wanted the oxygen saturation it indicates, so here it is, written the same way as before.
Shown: 92 (%)
